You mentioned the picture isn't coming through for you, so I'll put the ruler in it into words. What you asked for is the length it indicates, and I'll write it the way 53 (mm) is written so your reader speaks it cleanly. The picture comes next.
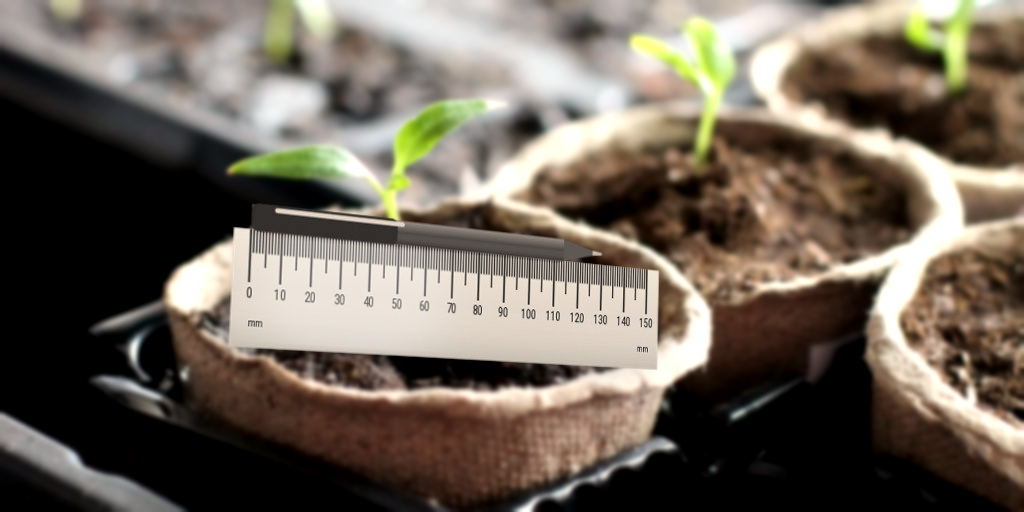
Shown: 130 (mm)
